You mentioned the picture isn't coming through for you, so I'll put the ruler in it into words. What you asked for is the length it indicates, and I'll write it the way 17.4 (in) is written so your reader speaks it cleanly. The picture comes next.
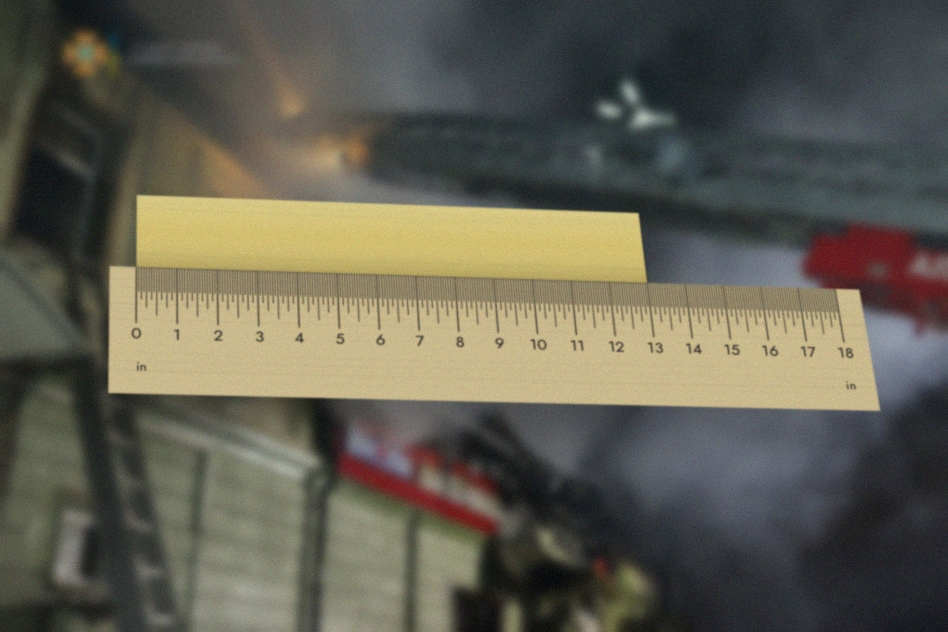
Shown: 13 (in)
